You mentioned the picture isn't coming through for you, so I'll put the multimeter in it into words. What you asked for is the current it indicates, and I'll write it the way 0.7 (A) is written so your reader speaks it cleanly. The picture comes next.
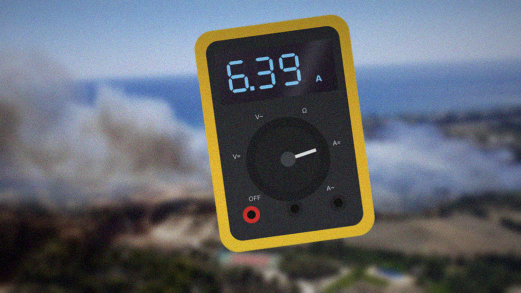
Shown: 6.39 (A)
